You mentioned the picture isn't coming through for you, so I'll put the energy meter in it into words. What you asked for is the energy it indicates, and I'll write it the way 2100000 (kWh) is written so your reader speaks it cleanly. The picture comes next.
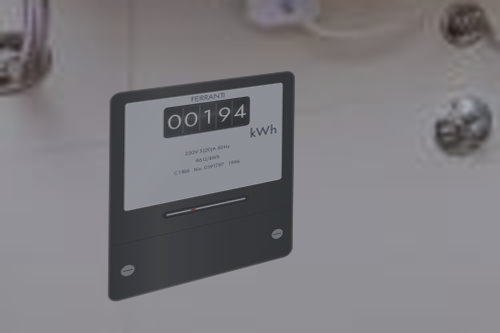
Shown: 194 (kWh)
